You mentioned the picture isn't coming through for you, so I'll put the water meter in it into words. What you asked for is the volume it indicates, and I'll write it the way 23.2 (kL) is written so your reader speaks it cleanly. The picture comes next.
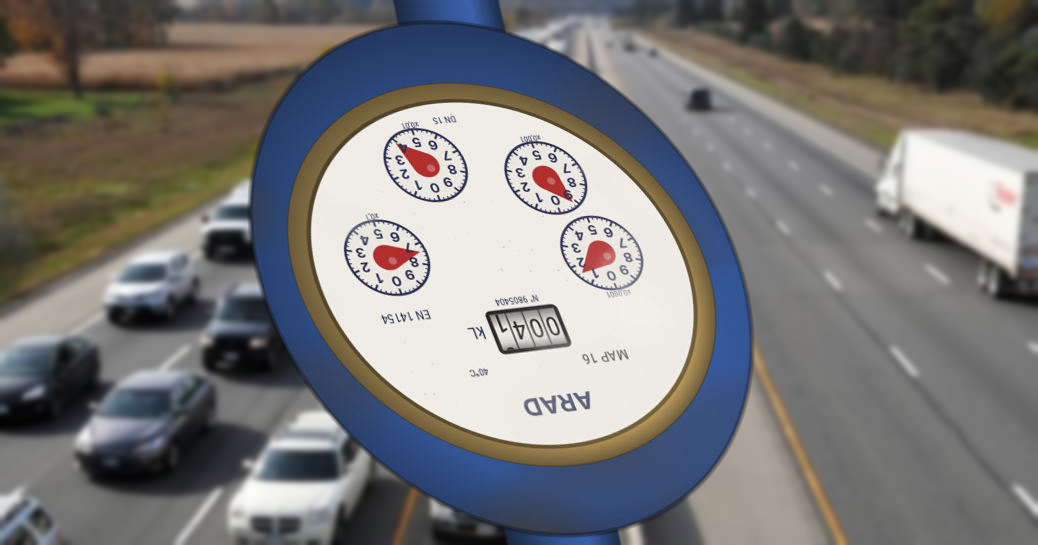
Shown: 40.7391 (kL)
